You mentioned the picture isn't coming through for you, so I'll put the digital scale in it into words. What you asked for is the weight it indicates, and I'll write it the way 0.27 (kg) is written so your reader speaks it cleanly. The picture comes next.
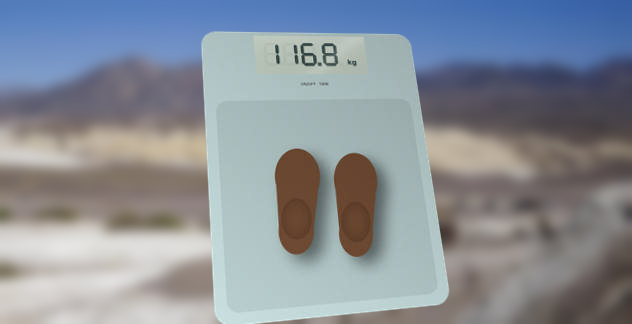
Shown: 116.8 (kg)
